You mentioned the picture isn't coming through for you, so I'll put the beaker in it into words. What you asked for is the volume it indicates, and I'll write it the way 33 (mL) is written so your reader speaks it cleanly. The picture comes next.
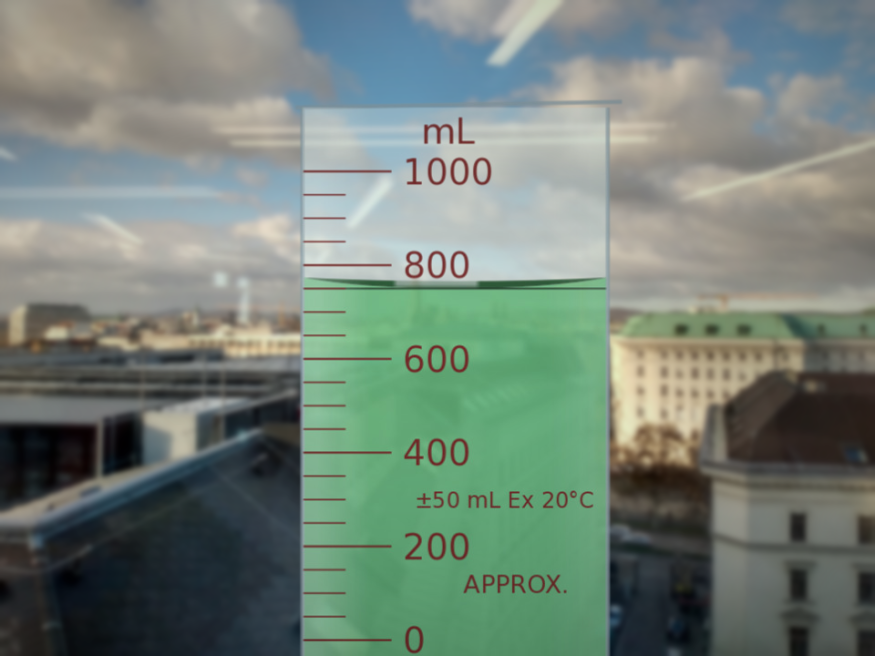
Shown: 750 (mL)
